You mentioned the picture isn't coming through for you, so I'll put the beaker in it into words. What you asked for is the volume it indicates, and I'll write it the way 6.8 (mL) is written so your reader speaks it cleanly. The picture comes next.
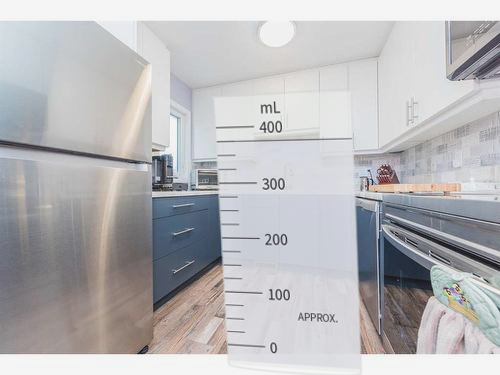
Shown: 375 (mL)
